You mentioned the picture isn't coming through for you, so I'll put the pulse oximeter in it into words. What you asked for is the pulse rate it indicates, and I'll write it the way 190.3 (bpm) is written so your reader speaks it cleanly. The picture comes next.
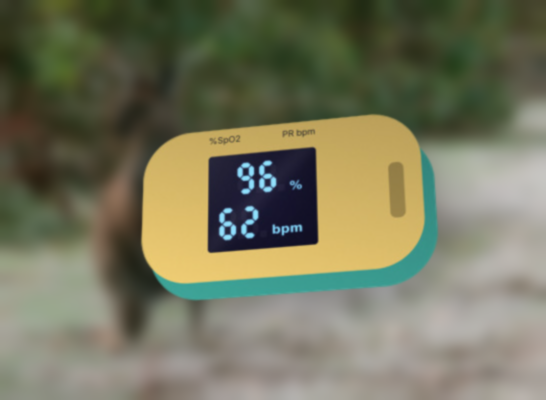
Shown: 62 (bpm)
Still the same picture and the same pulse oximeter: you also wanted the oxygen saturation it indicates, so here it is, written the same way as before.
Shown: 96 (%)
